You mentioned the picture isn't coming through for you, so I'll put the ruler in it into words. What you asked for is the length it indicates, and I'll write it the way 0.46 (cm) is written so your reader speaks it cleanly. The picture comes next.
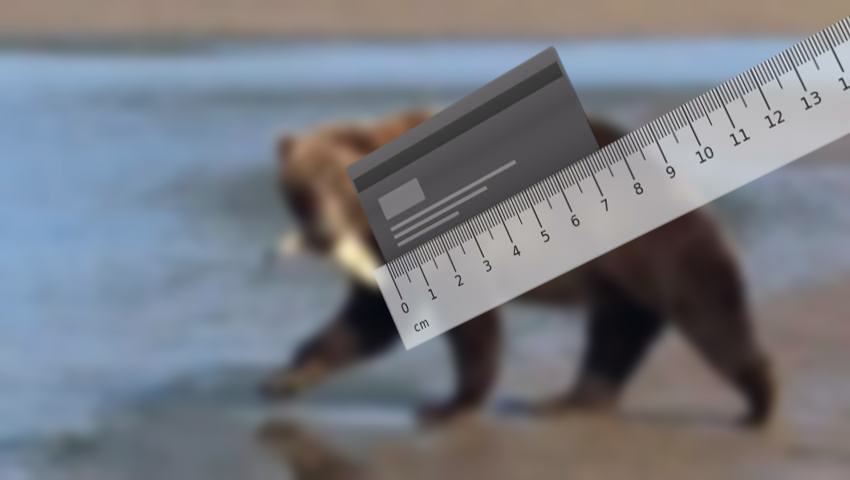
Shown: 7.5 (cm)
